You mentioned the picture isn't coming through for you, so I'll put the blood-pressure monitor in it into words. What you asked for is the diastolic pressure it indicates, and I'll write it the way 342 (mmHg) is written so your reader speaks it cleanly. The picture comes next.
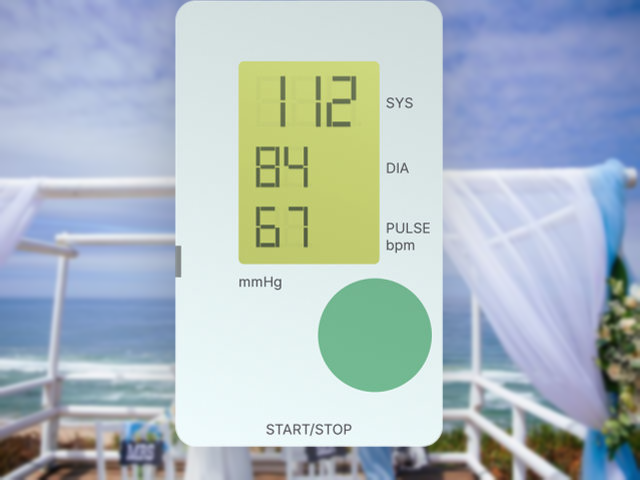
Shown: 84 (mmHg)
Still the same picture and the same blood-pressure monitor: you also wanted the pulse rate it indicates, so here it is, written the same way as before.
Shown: 67 (bpm)
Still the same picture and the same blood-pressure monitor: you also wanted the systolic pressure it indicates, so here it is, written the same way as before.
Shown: 112 (mmHg)
